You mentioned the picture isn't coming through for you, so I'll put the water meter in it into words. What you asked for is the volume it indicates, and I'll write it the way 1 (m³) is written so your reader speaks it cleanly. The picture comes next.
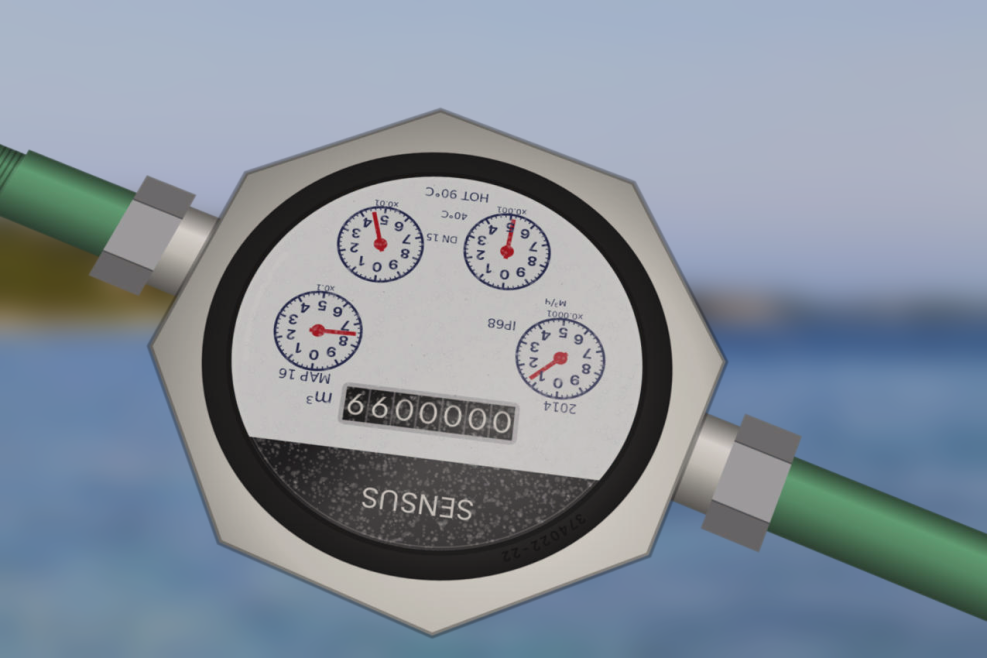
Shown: 99.7451 (m³)
